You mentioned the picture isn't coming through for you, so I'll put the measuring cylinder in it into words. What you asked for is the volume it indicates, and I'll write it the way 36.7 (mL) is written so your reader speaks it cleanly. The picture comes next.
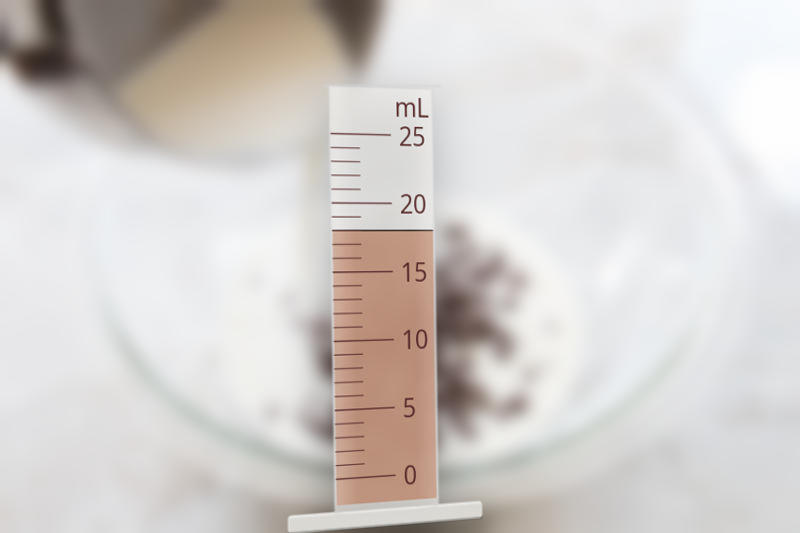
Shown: 18 (mL)
